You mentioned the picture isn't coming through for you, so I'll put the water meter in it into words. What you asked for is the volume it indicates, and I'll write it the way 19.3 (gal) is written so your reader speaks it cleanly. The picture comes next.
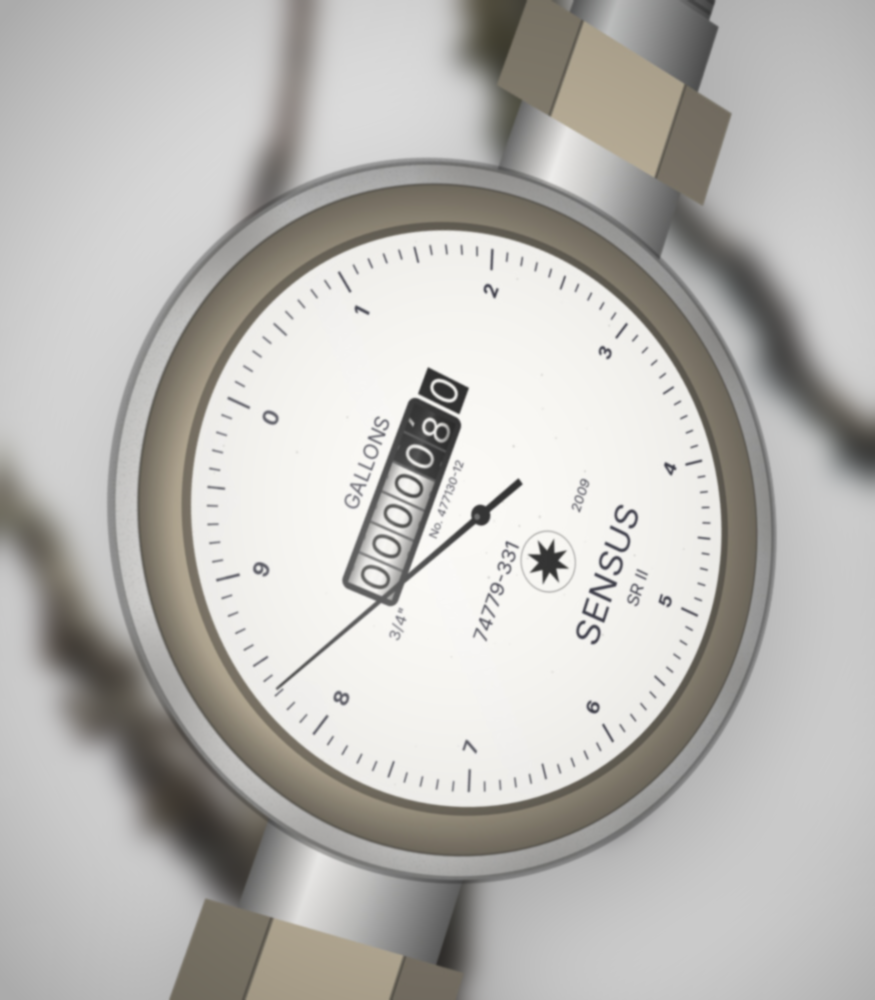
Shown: 78.3 (gal)
